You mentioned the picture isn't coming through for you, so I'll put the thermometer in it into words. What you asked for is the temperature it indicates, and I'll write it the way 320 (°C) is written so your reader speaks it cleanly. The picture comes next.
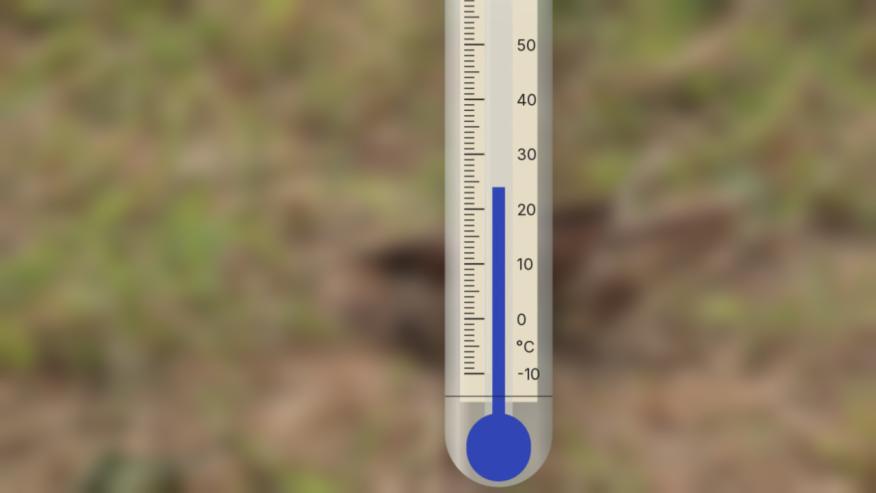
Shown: 24 (°C)
